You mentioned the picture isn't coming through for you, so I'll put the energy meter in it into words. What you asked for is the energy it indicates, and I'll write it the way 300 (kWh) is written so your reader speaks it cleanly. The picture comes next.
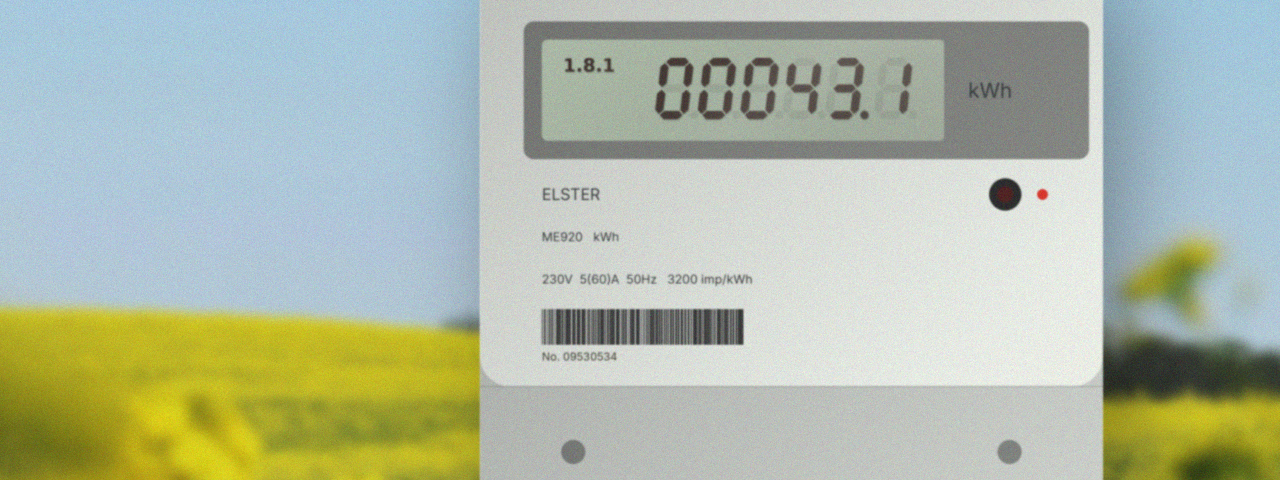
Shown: 43.1 (kWh)
